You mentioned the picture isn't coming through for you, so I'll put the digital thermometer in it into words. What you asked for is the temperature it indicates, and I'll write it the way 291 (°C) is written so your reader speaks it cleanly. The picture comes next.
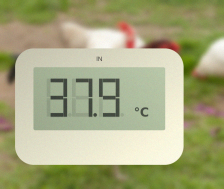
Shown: 37.9 (°C)
